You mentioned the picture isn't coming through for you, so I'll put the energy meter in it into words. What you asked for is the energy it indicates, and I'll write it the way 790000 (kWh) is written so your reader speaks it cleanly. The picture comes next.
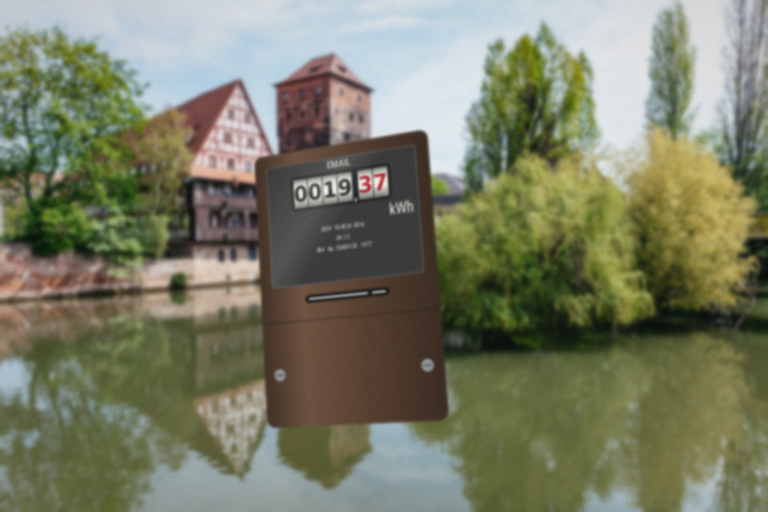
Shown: 19.37 (kWh)
